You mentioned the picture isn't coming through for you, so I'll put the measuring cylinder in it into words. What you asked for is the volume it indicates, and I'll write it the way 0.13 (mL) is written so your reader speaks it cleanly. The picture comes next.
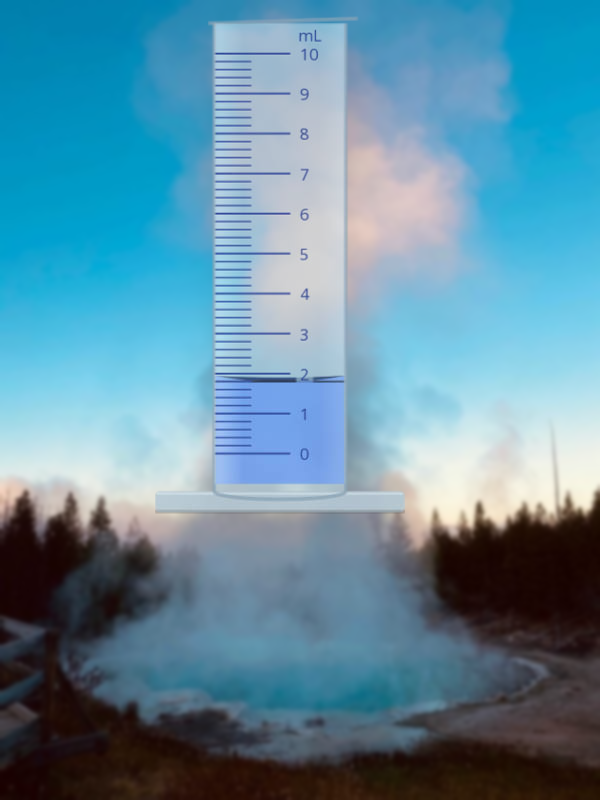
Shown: 1.8 (mL)
